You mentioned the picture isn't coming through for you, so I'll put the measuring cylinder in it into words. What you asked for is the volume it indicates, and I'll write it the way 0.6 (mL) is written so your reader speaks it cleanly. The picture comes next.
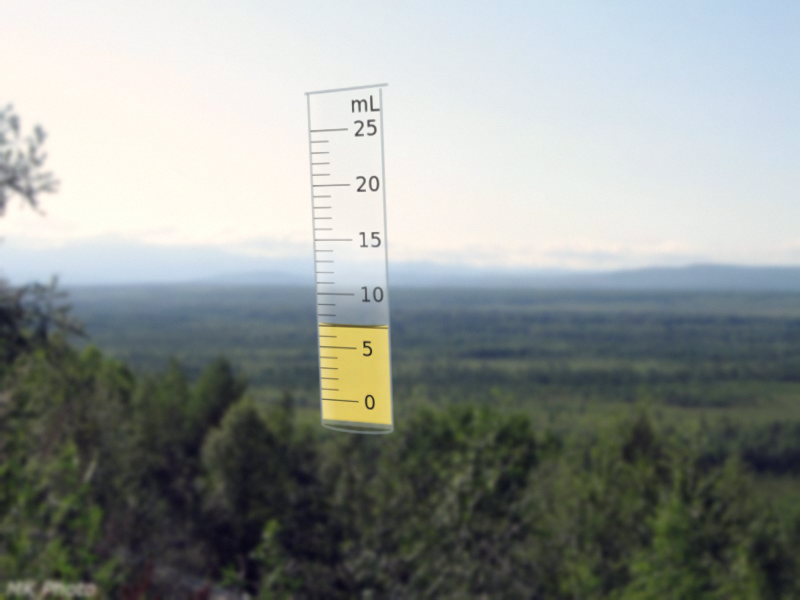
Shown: 7 (mL)
